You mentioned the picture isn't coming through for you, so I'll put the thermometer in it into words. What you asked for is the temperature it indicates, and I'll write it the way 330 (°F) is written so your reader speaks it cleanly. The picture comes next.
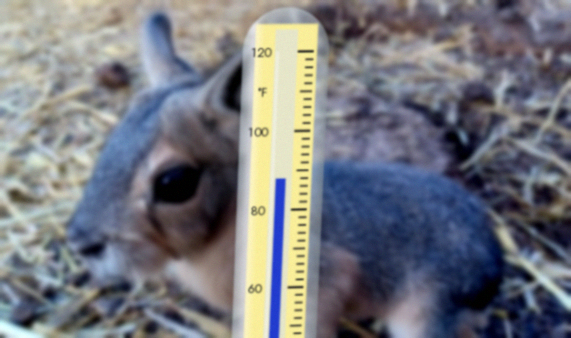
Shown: 88 (°F)
